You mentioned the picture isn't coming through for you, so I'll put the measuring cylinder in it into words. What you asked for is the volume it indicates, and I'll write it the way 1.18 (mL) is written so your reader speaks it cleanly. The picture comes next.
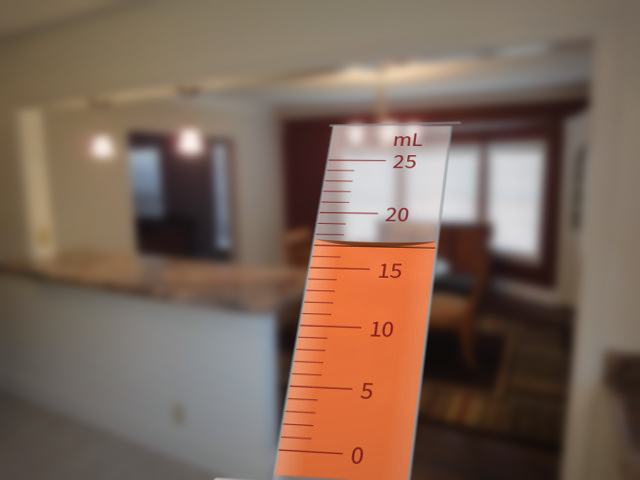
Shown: 17 (mL)
